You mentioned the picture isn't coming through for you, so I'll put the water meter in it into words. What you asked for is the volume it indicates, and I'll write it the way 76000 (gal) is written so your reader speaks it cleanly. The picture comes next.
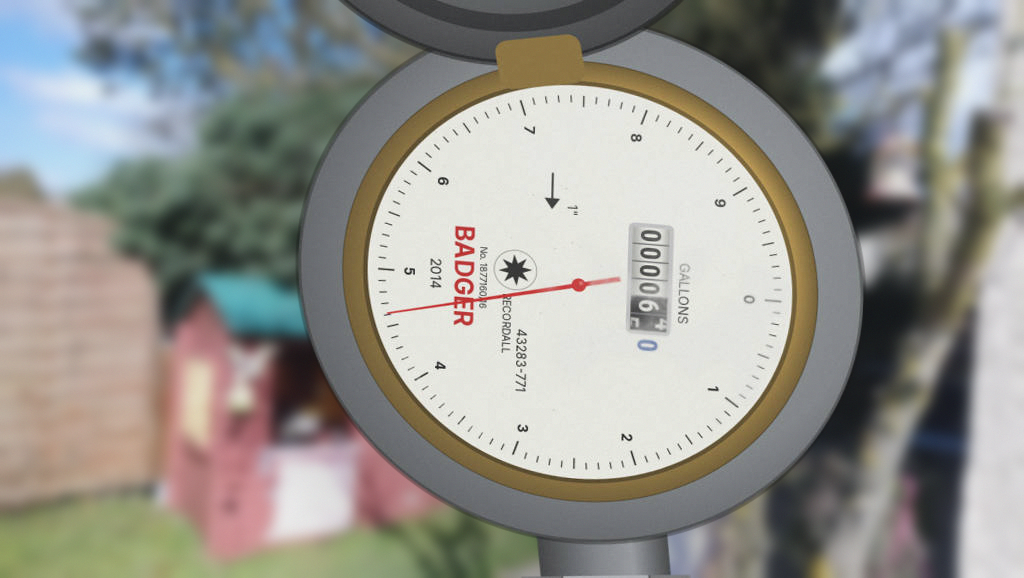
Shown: 644.6 (gal)
